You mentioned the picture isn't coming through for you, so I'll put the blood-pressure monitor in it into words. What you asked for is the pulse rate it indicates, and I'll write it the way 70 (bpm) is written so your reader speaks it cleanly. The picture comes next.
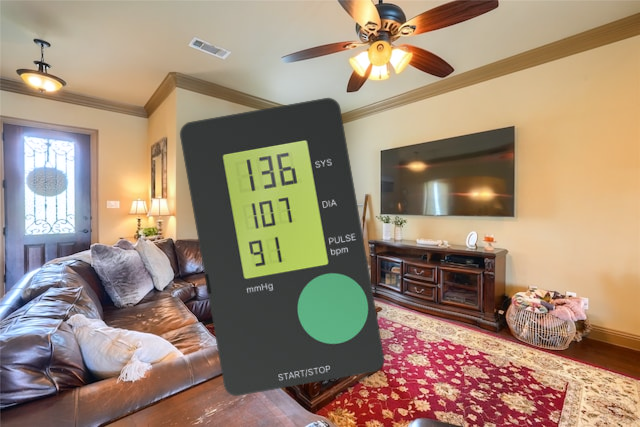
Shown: 91 (bpm)
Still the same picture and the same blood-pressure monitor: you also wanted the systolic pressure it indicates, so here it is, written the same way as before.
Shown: 136 (mmHg)
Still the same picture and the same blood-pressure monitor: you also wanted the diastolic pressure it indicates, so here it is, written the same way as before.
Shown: 107 (mmHg)
